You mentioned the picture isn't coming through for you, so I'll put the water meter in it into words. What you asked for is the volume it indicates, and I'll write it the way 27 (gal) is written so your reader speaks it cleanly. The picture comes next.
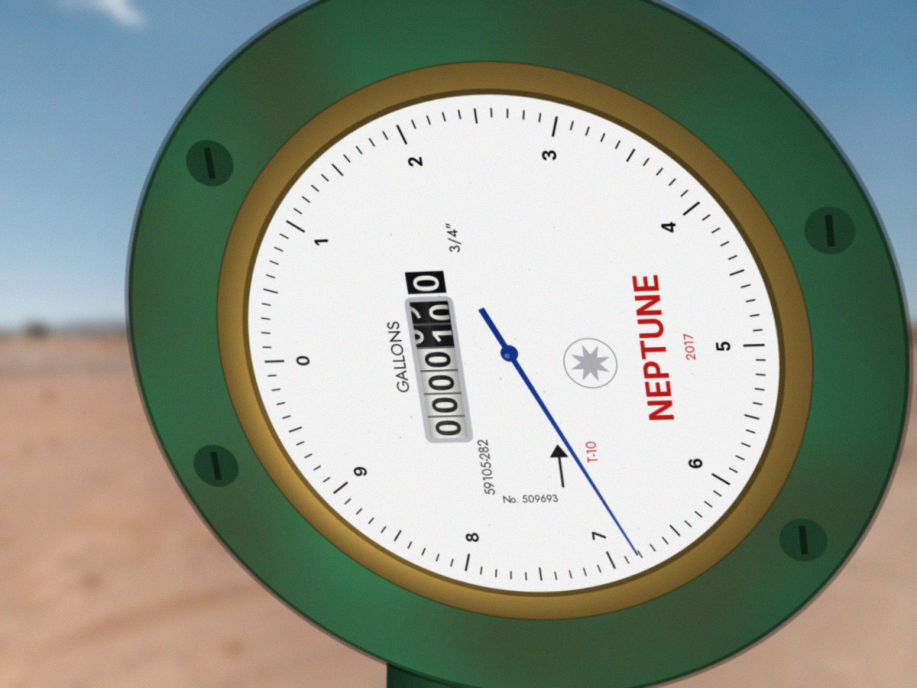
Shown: 96.8 (gal)
